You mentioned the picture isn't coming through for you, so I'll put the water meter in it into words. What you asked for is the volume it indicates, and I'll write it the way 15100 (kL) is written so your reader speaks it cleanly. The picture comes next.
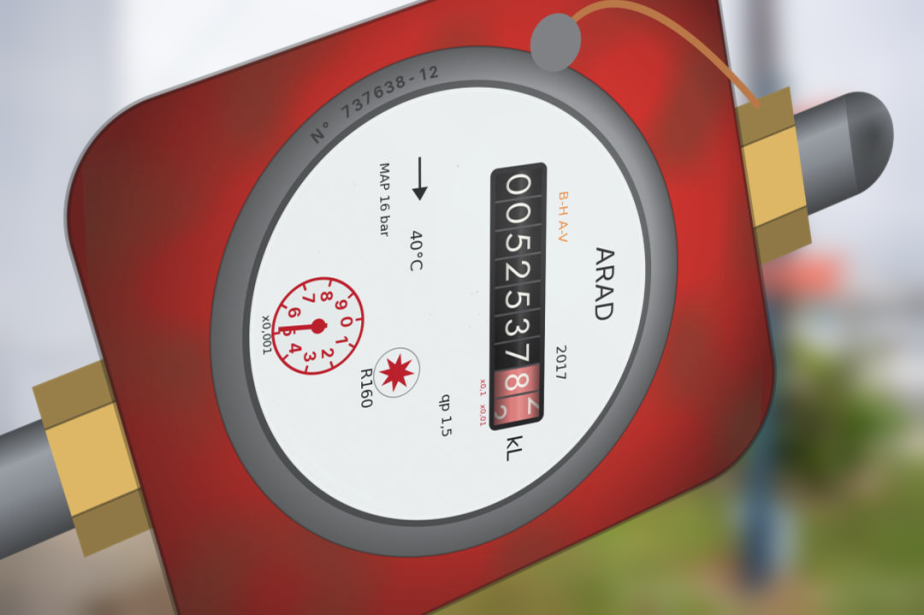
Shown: 52537.825 (kL)
